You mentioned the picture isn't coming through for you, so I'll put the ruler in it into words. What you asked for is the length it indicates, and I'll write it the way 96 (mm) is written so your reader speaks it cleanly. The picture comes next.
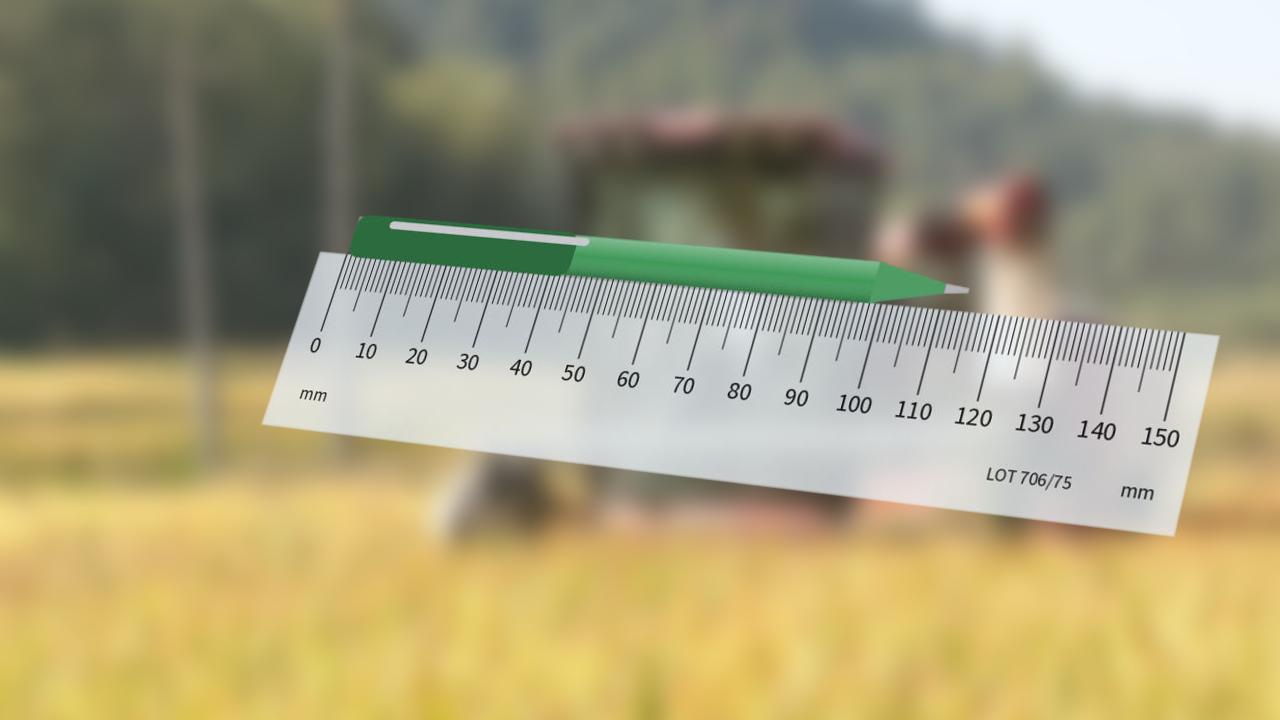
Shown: 114 (mm)
